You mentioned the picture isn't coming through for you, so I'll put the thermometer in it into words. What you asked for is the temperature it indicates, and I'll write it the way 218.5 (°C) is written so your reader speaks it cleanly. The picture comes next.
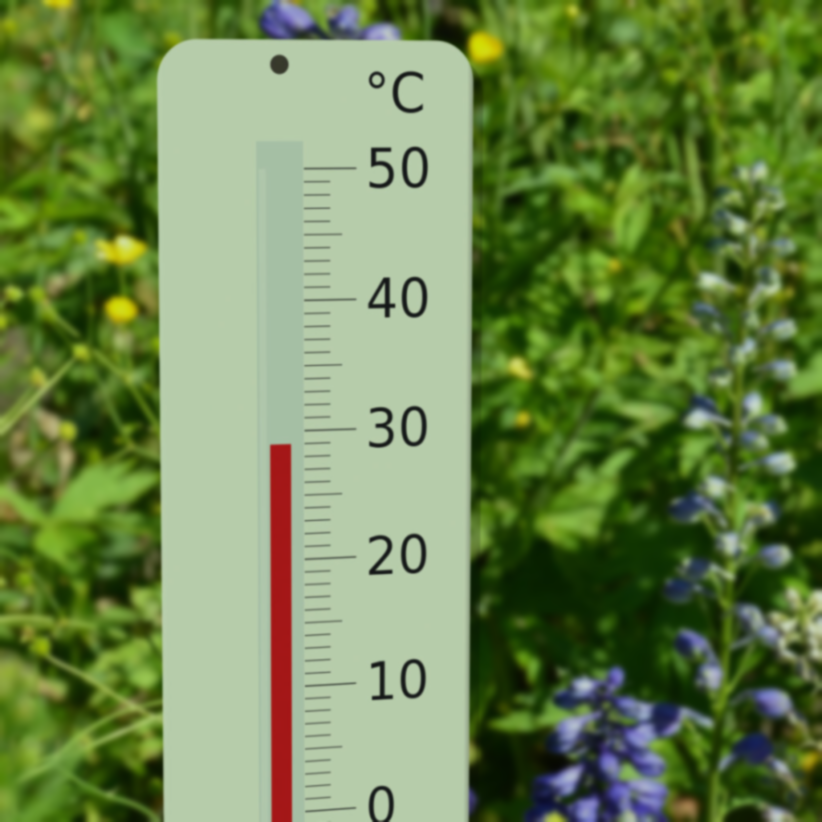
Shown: 29 (°C)
